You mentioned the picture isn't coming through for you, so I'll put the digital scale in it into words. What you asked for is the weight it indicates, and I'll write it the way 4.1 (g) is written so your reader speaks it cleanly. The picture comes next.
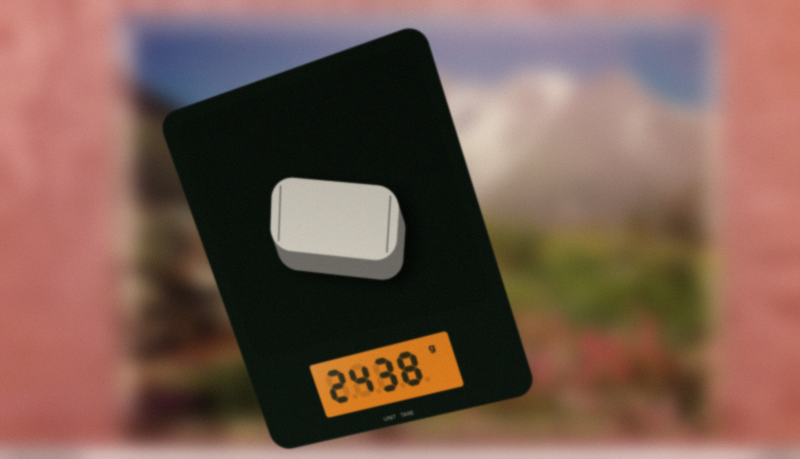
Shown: 2438 (g)
